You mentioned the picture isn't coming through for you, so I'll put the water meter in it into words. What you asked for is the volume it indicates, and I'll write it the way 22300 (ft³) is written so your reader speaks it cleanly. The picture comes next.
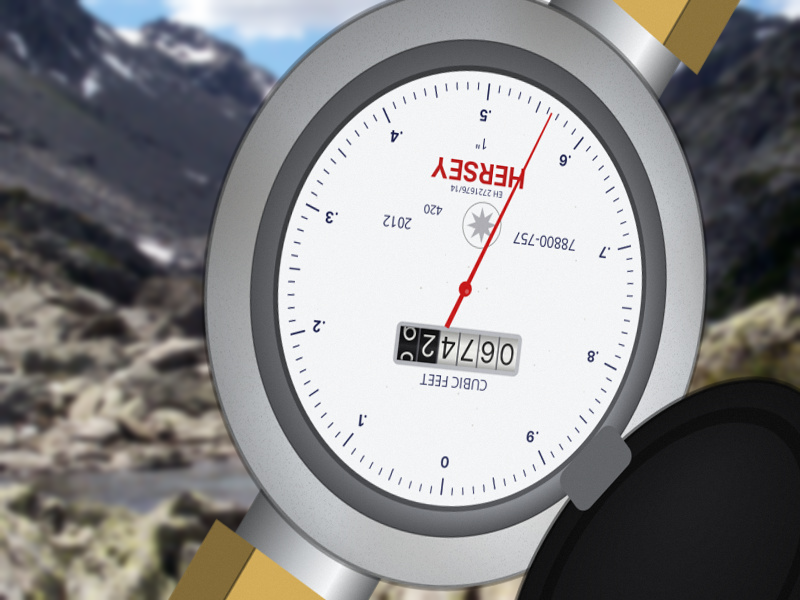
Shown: 67428.56 (ft³)
